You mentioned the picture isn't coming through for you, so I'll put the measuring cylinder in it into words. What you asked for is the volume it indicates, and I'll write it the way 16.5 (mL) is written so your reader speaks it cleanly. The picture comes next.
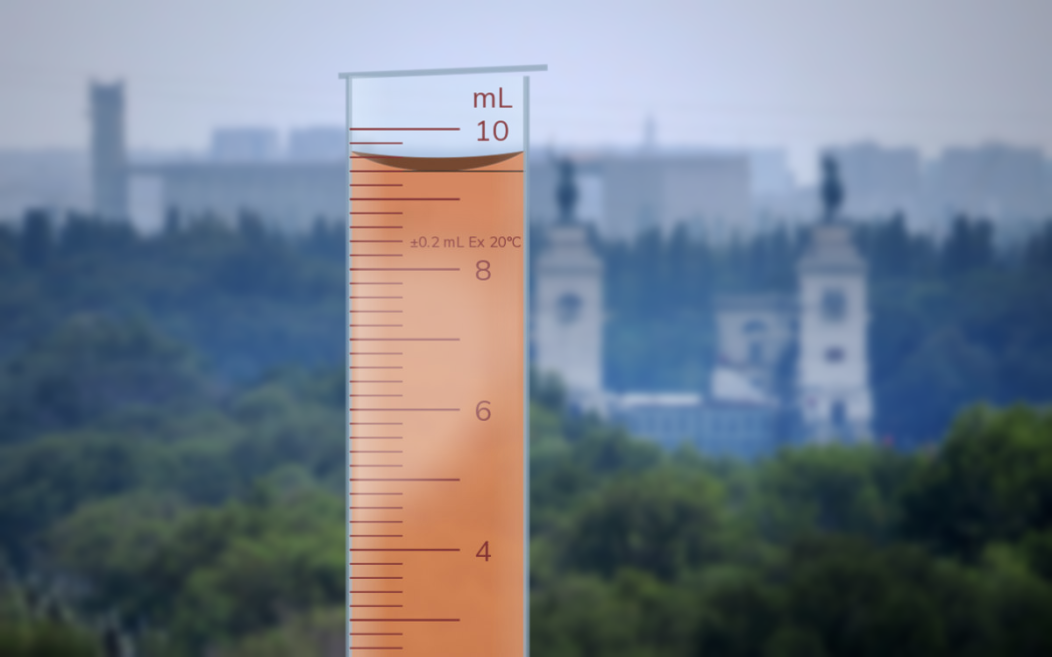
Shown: 9.4 (mL)
